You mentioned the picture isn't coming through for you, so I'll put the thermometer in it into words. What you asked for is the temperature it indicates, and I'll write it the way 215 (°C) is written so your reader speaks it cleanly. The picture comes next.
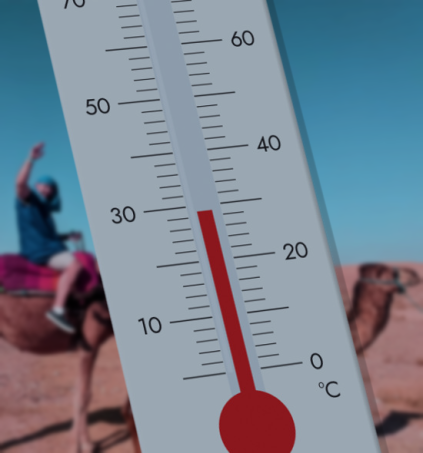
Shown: 29 (°C)
